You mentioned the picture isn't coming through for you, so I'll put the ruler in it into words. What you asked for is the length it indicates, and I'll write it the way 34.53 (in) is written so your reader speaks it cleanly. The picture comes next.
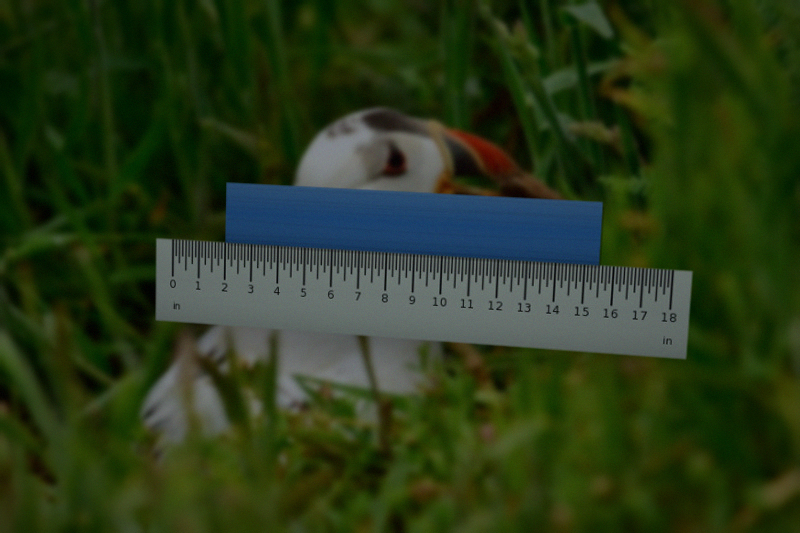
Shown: 13.5 (in)
